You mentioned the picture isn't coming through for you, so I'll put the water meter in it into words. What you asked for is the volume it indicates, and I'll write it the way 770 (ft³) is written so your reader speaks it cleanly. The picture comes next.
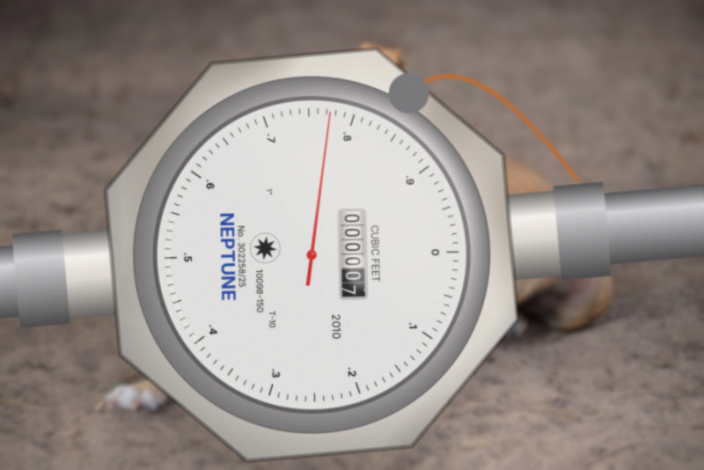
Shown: 6.77 (ft³)
